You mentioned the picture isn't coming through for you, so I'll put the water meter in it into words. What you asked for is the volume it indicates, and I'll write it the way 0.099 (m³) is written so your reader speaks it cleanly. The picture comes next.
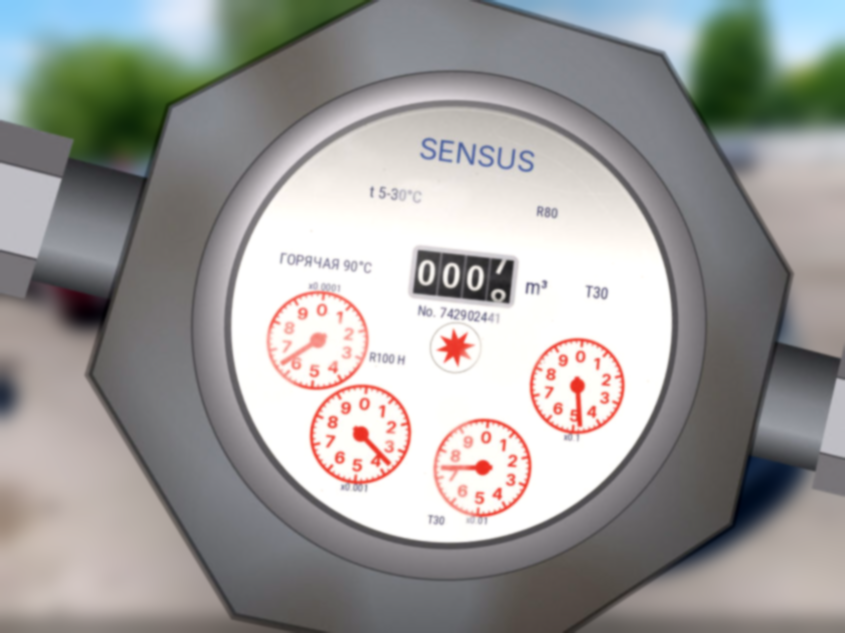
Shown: 7.4736 (m³)
